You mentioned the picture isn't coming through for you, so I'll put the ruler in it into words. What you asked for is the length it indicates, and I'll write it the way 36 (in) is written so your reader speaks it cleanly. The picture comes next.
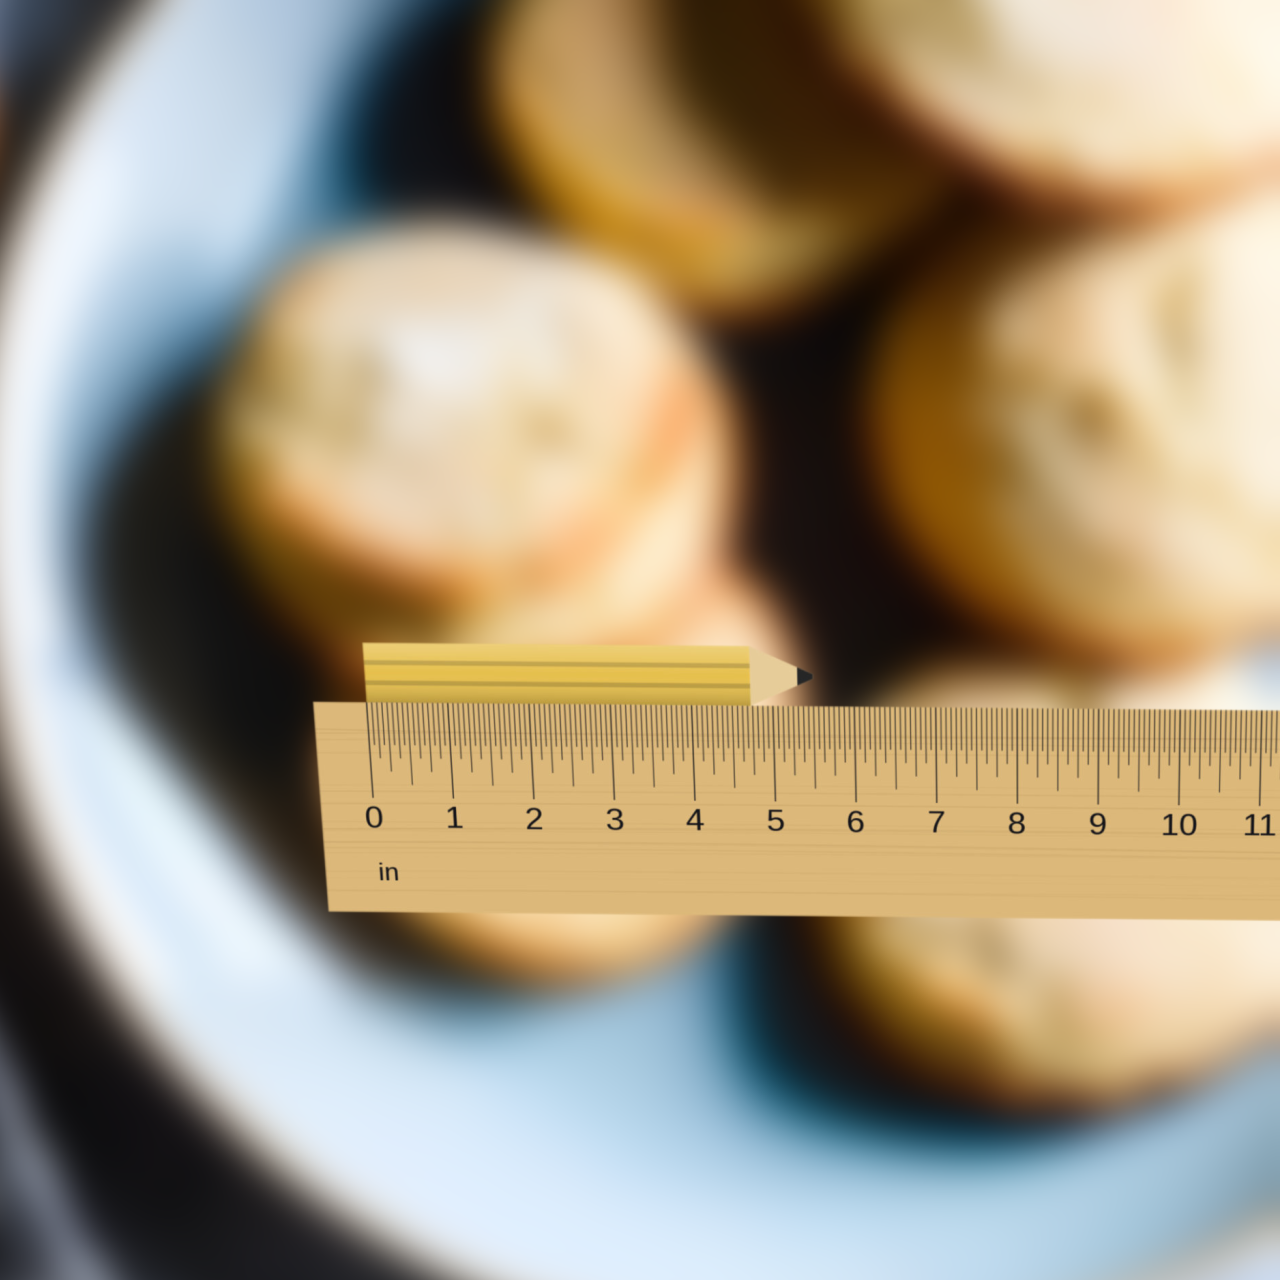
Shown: 5.5 (in)
